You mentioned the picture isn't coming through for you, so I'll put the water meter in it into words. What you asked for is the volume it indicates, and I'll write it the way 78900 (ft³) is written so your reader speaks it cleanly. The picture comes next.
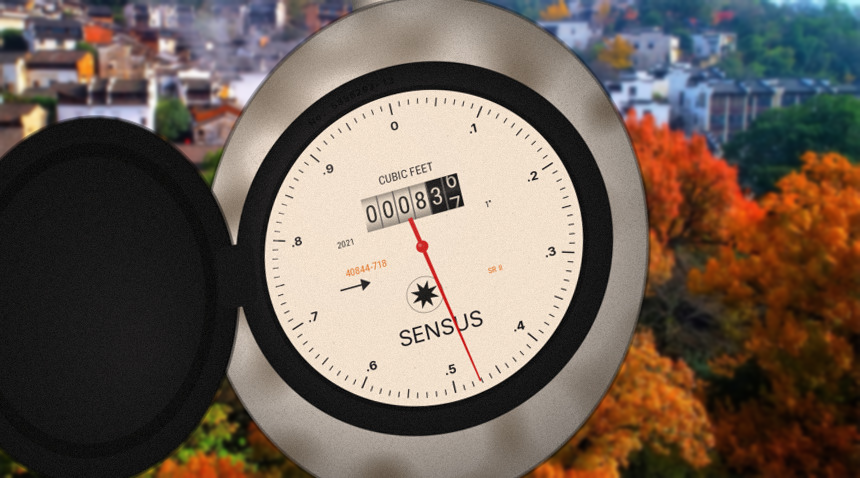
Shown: 836.47 (ft³)
